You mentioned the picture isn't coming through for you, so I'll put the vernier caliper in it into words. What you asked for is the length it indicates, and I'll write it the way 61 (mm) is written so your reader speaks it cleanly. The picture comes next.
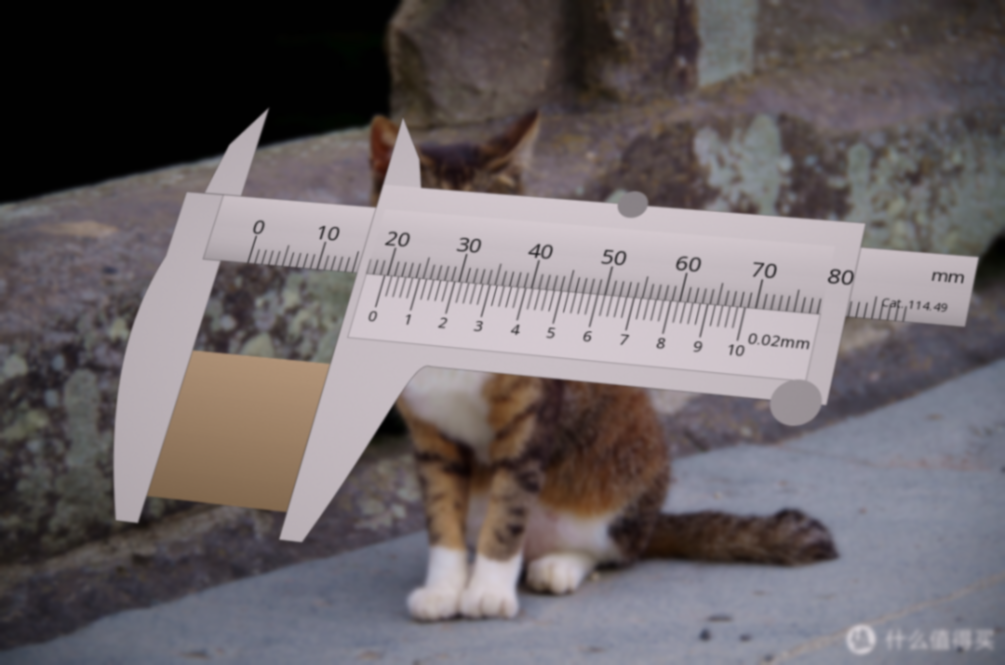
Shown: 19.6 (mm)
